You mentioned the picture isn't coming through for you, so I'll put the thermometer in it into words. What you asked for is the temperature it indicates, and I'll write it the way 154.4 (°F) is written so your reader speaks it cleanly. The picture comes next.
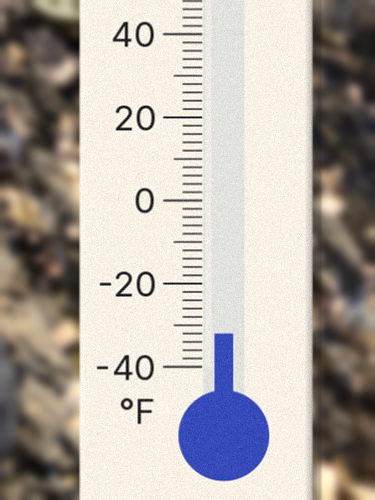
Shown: -32 (°F)
